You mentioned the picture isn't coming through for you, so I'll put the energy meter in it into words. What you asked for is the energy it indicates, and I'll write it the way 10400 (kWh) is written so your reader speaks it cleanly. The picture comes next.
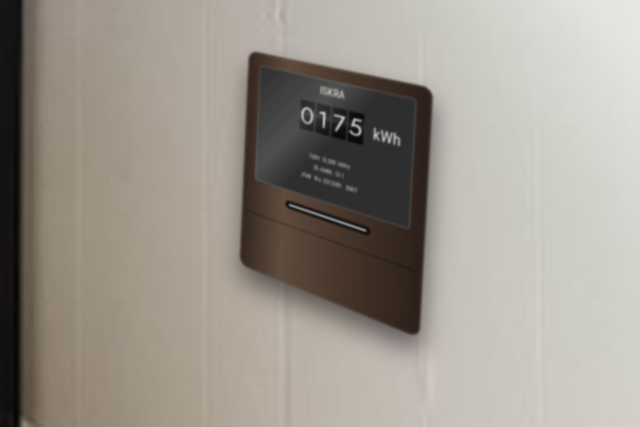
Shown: 175 (kWh)
